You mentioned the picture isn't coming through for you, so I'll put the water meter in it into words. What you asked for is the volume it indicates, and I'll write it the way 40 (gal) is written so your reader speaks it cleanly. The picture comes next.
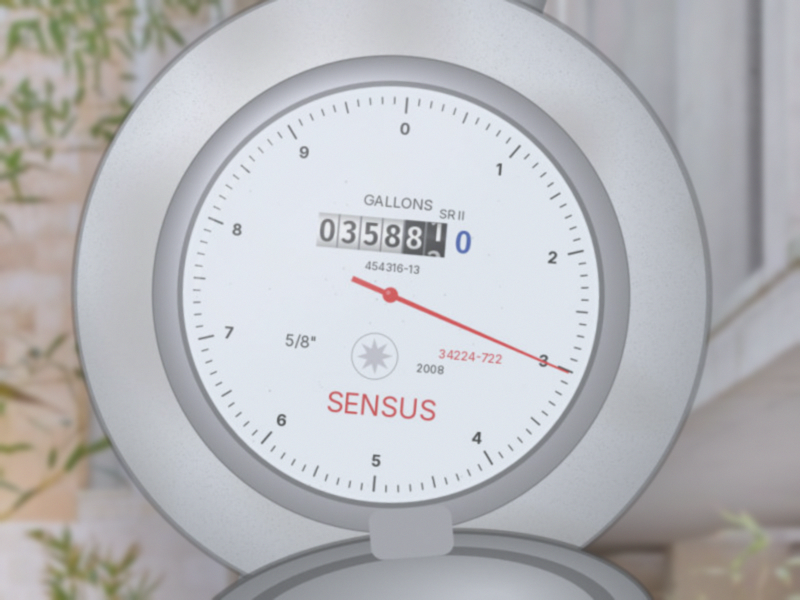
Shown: 358813.0 (gal)
